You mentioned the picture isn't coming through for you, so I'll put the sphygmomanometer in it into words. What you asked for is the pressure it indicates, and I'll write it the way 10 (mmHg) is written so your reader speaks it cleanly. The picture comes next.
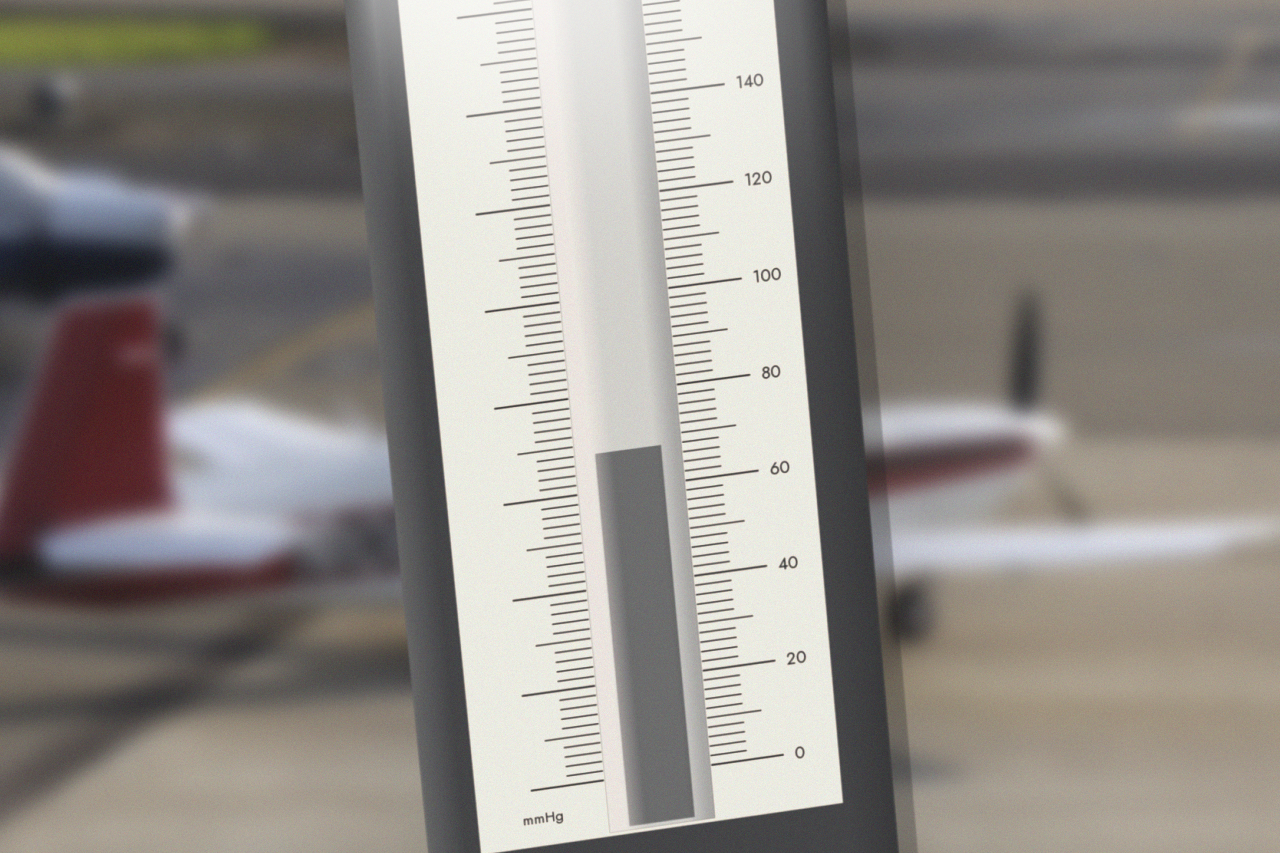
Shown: 68 (mmHg)
